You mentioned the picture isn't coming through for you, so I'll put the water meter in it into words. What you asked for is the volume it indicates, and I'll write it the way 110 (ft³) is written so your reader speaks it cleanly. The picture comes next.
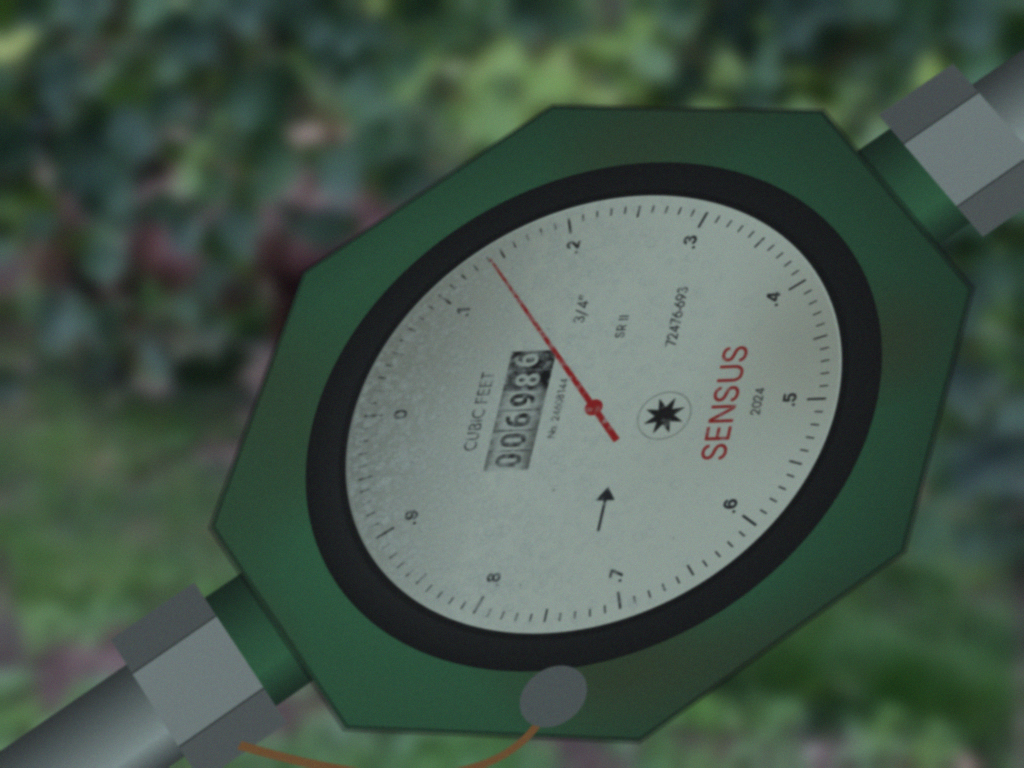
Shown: 6986.14 (ft³)
